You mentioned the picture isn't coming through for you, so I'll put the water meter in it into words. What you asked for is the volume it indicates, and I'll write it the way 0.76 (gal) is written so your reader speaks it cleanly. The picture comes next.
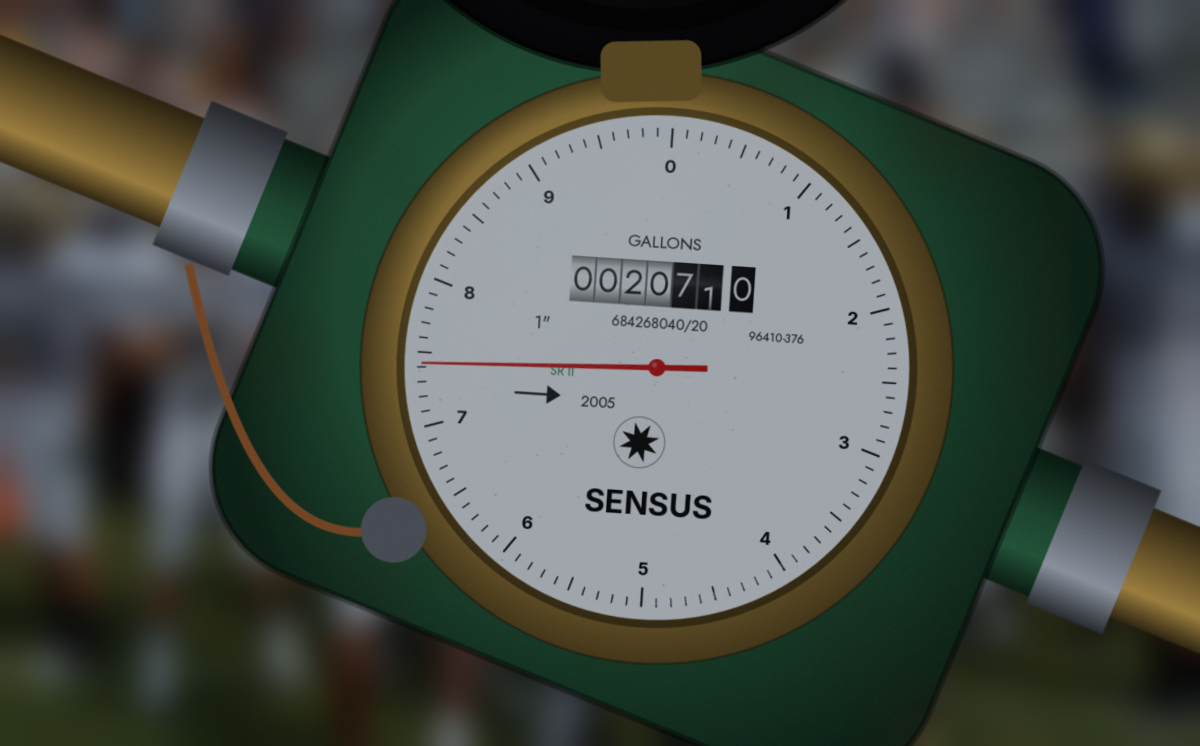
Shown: 20707.4 (gal)
